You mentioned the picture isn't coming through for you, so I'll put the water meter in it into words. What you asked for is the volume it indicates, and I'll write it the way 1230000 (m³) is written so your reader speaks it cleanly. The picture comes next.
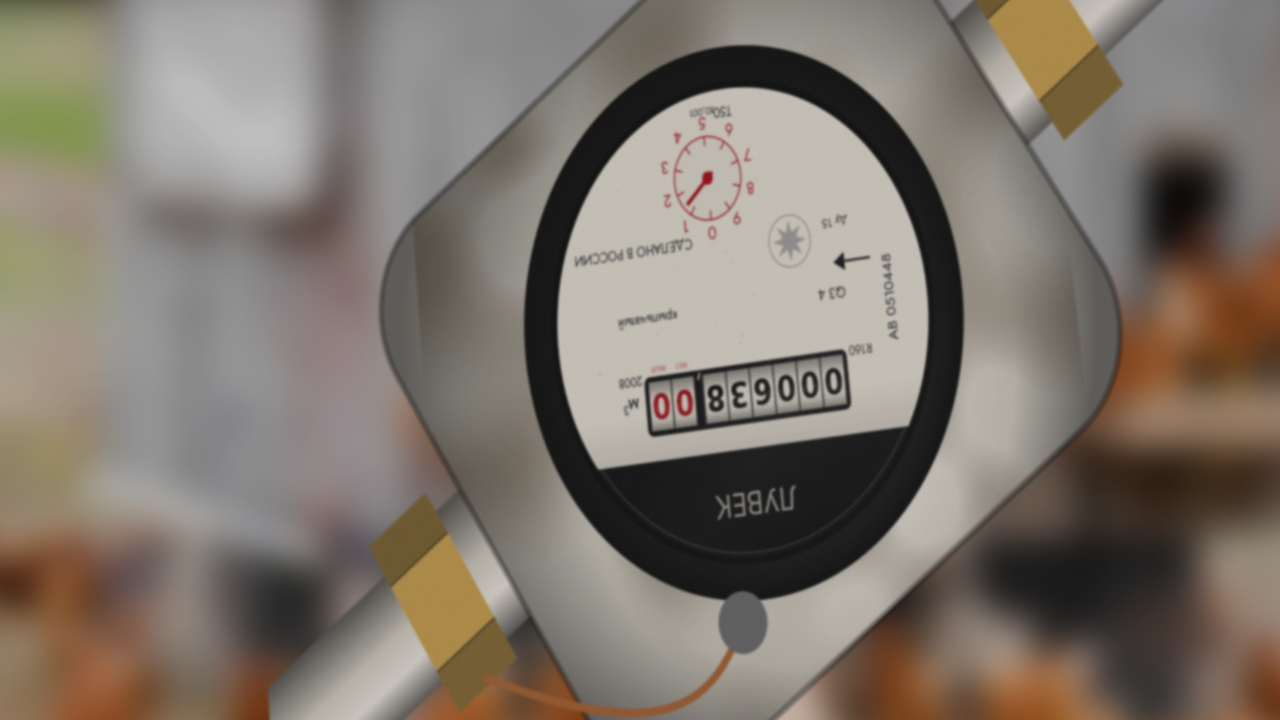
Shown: 638.001 (m³)
